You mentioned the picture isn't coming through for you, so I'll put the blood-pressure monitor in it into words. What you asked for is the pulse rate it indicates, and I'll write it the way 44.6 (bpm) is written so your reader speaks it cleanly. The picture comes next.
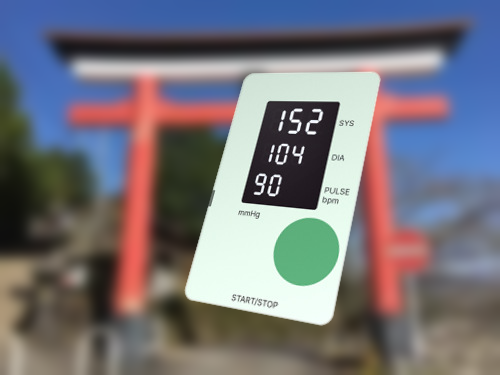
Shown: 90 (bpm)
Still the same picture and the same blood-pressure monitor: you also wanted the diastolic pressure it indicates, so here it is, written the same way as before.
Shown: 104 (mmHg)
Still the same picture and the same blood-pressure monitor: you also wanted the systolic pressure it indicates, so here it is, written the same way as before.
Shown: 152 (mmHg)
